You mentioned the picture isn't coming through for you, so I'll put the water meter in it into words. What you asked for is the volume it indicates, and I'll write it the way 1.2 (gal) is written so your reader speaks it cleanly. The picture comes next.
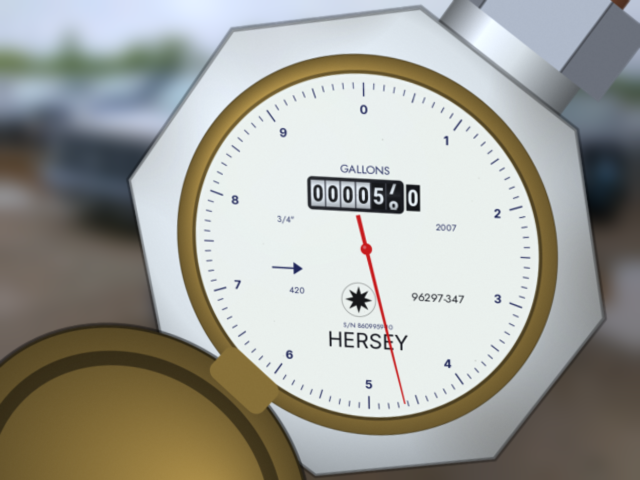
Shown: 574.6 (gal)
